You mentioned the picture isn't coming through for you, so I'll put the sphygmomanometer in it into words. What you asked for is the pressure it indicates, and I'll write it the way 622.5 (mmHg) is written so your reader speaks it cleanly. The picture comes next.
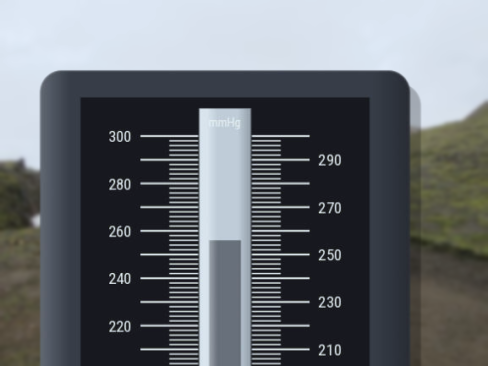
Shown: 256 (mmHg)
